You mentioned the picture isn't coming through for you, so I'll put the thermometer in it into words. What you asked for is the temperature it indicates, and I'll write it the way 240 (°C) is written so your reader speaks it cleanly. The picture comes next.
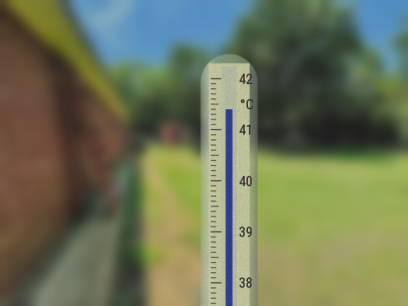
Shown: 41.4 (°C)
